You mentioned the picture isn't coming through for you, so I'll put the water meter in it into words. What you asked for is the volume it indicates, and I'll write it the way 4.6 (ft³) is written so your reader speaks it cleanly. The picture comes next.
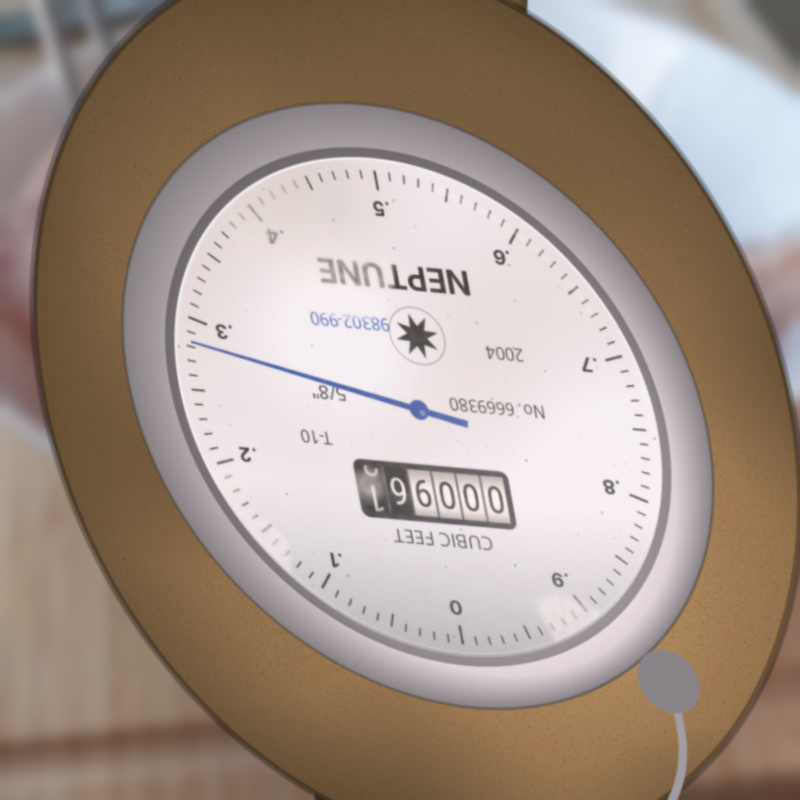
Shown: 961.28 (ft³)
